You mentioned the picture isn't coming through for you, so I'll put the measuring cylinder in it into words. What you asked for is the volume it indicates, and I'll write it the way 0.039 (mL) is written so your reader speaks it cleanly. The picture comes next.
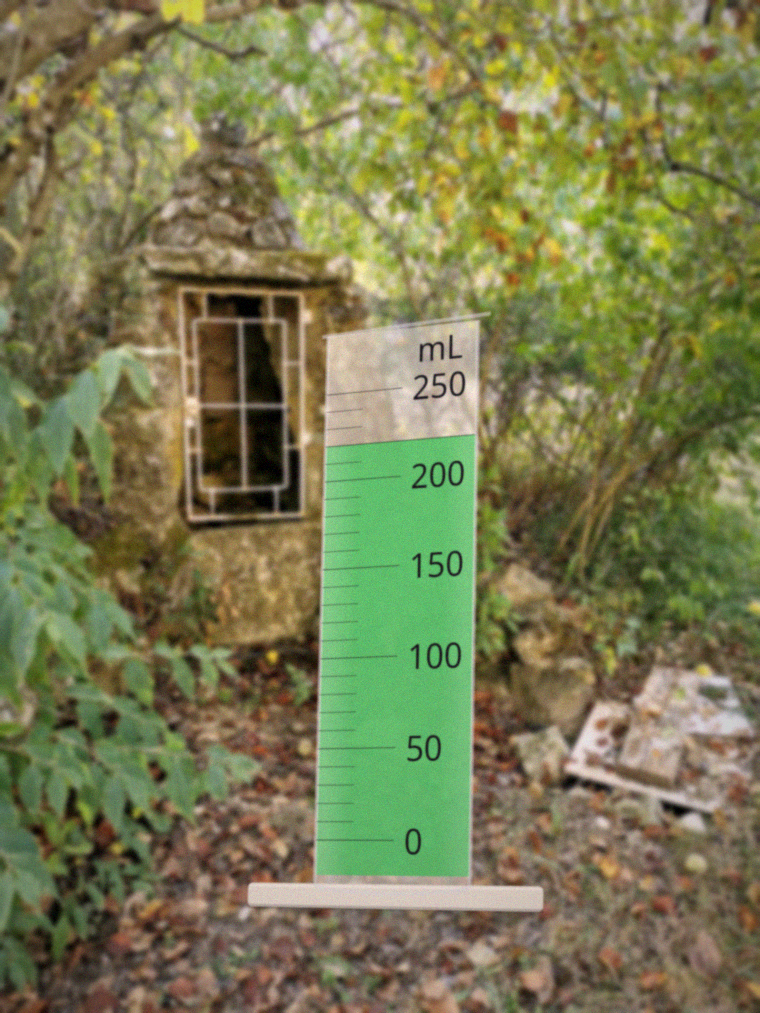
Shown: 220 (mL)
